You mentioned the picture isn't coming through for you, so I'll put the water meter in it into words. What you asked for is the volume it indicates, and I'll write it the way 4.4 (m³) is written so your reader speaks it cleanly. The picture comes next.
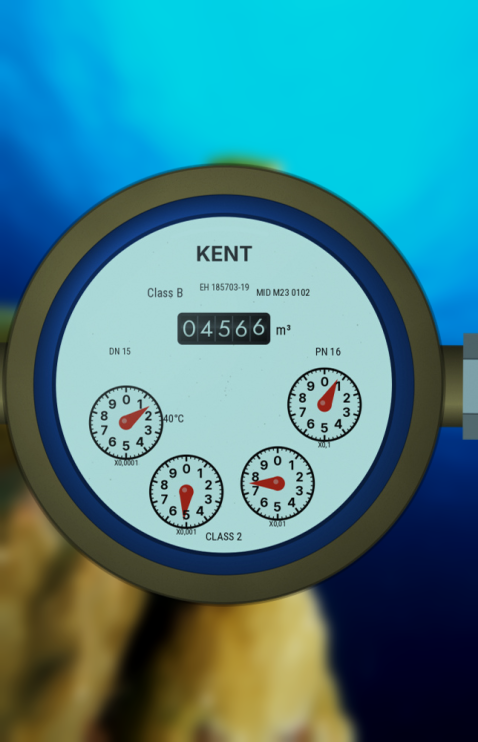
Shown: 4566.0751 (m³)
